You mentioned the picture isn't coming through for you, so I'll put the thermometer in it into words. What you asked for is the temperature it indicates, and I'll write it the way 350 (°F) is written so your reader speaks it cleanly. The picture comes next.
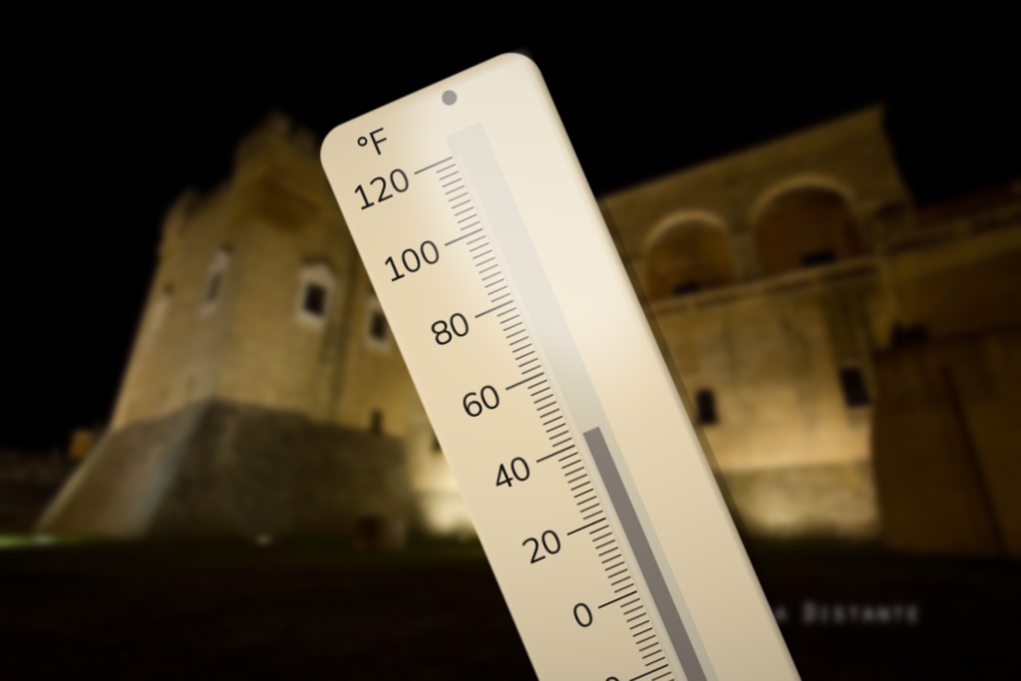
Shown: 42 (°F)
